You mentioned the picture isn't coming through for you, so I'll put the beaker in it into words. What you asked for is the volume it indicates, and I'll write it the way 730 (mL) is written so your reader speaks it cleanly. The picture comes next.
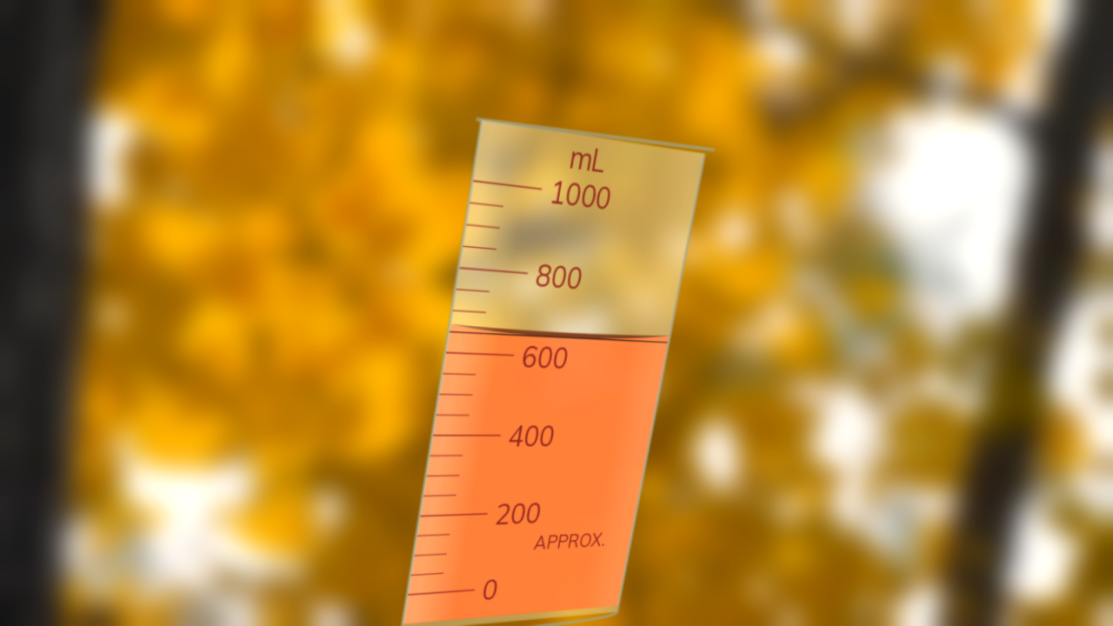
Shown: 650 (mL)
